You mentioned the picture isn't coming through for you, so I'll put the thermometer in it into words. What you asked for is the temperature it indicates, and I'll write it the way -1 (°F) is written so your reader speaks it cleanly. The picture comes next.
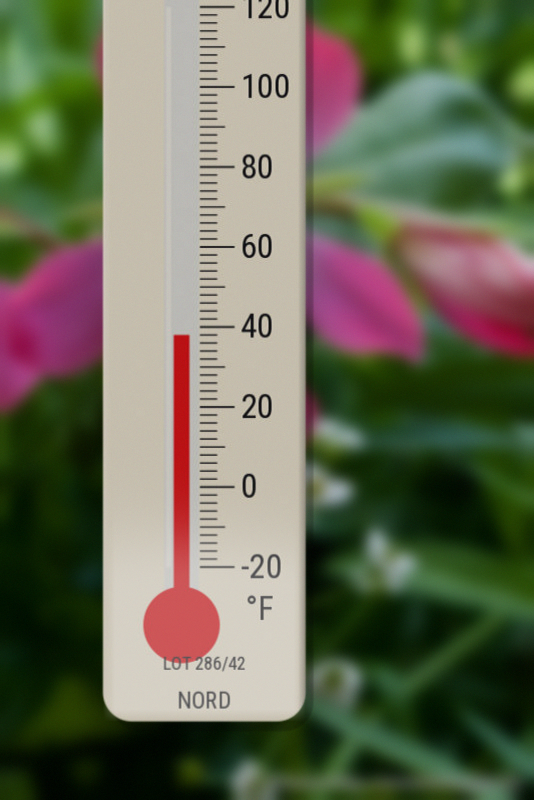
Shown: 38 (°F)
